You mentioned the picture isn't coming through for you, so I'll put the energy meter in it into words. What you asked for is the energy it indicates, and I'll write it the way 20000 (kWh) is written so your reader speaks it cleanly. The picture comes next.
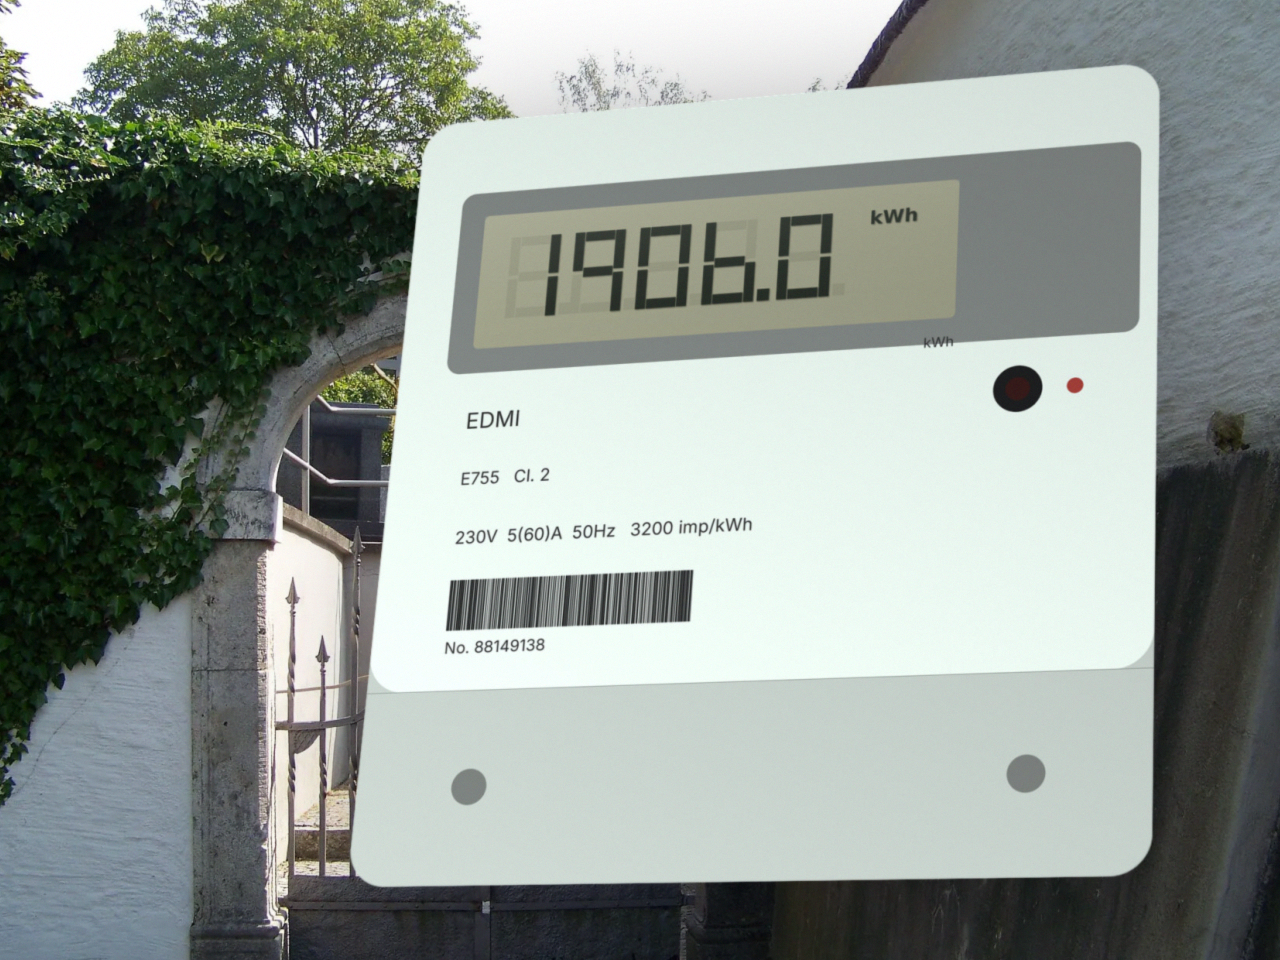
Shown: 1906.0 (kWh)
